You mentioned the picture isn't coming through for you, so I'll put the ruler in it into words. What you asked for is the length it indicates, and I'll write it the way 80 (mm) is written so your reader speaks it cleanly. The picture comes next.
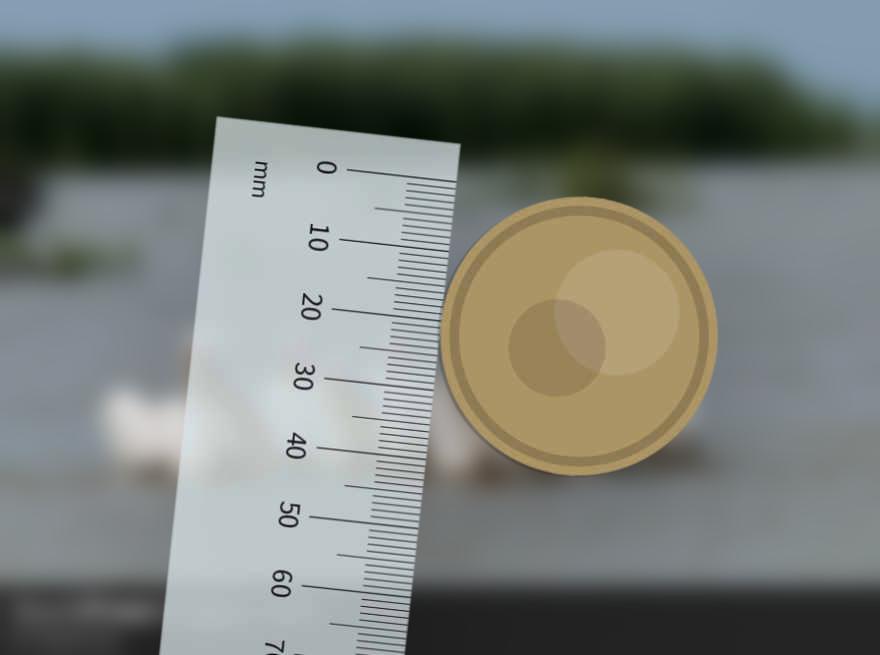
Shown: 40 (mm)
